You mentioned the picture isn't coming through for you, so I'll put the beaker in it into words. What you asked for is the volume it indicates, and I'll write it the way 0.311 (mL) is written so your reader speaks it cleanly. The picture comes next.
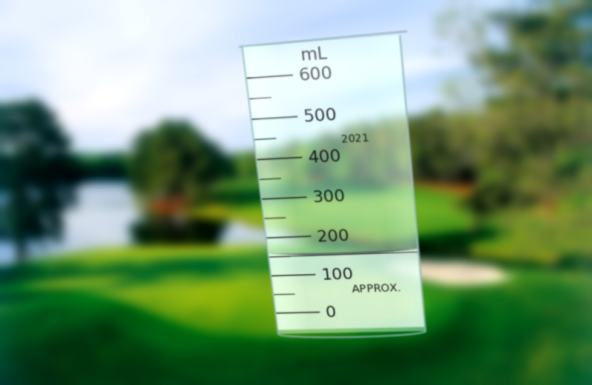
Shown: 150 (mL)
